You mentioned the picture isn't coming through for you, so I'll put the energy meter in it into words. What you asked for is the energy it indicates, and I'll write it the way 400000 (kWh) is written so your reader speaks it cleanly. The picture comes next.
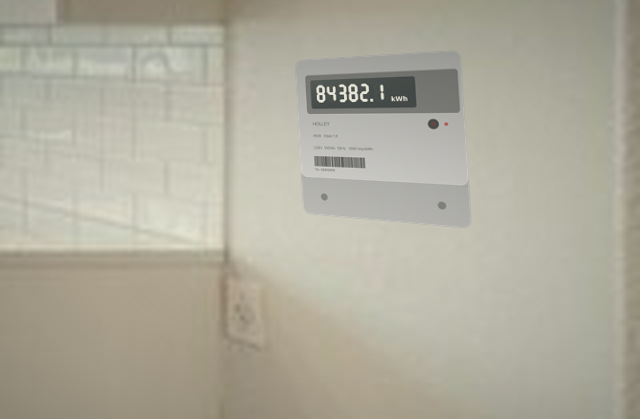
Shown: 84382.1 (kWh)
